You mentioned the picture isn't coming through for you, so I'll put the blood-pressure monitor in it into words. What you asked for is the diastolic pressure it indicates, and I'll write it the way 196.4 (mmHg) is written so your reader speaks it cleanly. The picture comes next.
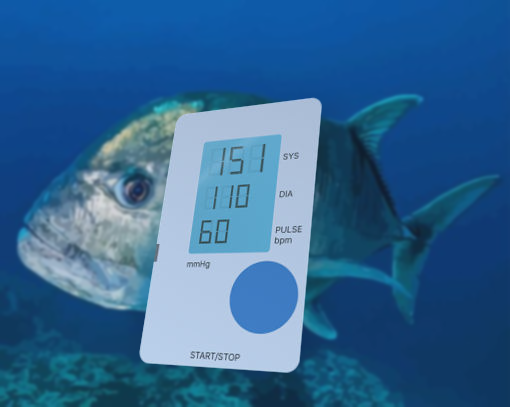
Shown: 110 (mmHg)
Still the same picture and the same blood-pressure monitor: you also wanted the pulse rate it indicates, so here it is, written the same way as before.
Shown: 60 (bpm)
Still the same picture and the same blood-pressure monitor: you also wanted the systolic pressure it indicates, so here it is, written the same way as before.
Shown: 151 (mmHg)
